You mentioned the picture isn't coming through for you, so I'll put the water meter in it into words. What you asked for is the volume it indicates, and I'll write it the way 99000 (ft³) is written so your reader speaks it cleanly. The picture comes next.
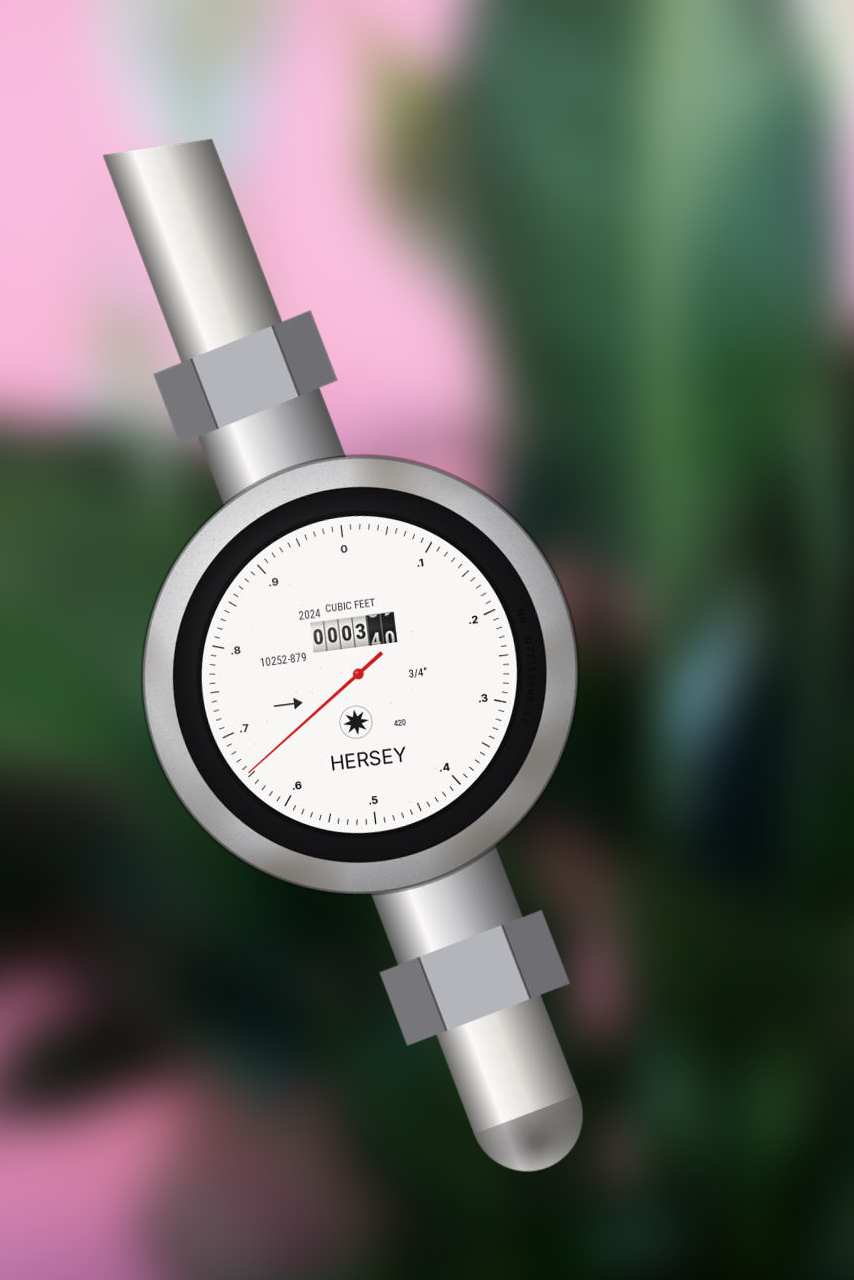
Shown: 339.65 (ft³)
